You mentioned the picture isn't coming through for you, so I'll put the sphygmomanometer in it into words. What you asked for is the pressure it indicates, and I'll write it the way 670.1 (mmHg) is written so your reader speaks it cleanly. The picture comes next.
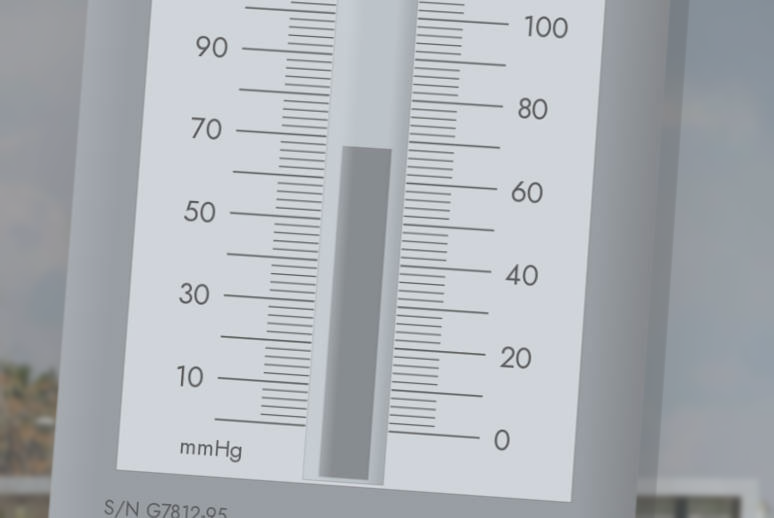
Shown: 68 (mmHg)
